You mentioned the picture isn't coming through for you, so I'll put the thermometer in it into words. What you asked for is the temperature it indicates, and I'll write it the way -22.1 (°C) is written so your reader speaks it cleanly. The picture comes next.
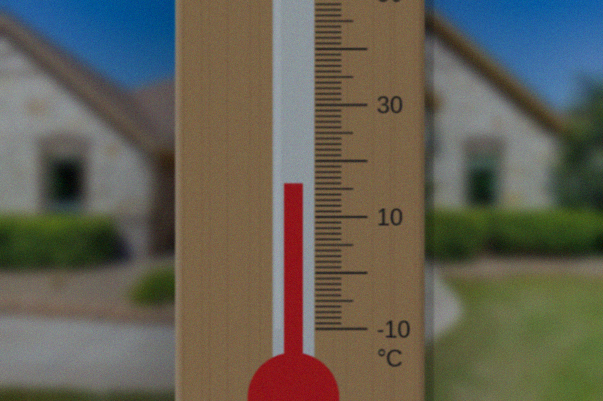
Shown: 16 (°C)
